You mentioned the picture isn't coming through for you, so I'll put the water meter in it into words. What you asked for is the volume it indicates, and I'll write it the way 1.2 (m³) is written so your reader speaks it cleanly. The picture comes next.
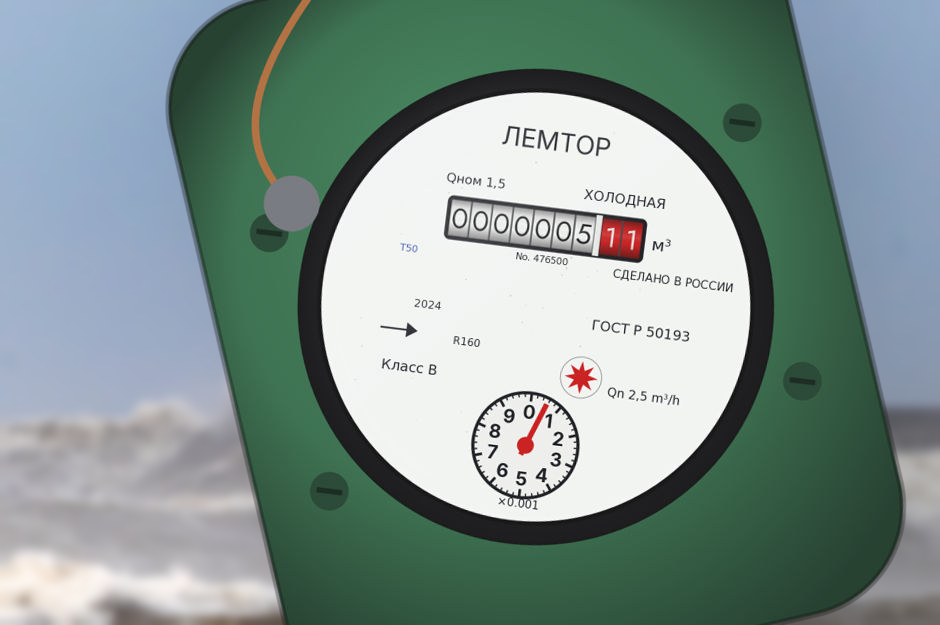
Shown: 5.110 (m³)
